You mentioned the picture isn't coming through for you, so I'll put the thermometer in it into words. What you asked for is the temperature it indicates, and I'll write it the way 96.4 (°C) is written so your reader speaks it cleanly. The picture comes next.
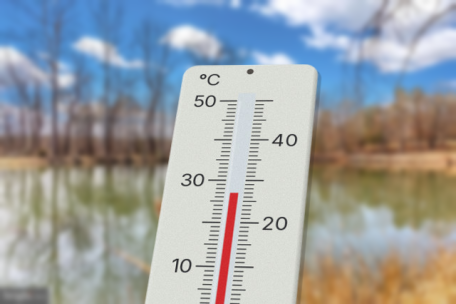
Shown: 27 (°C)
